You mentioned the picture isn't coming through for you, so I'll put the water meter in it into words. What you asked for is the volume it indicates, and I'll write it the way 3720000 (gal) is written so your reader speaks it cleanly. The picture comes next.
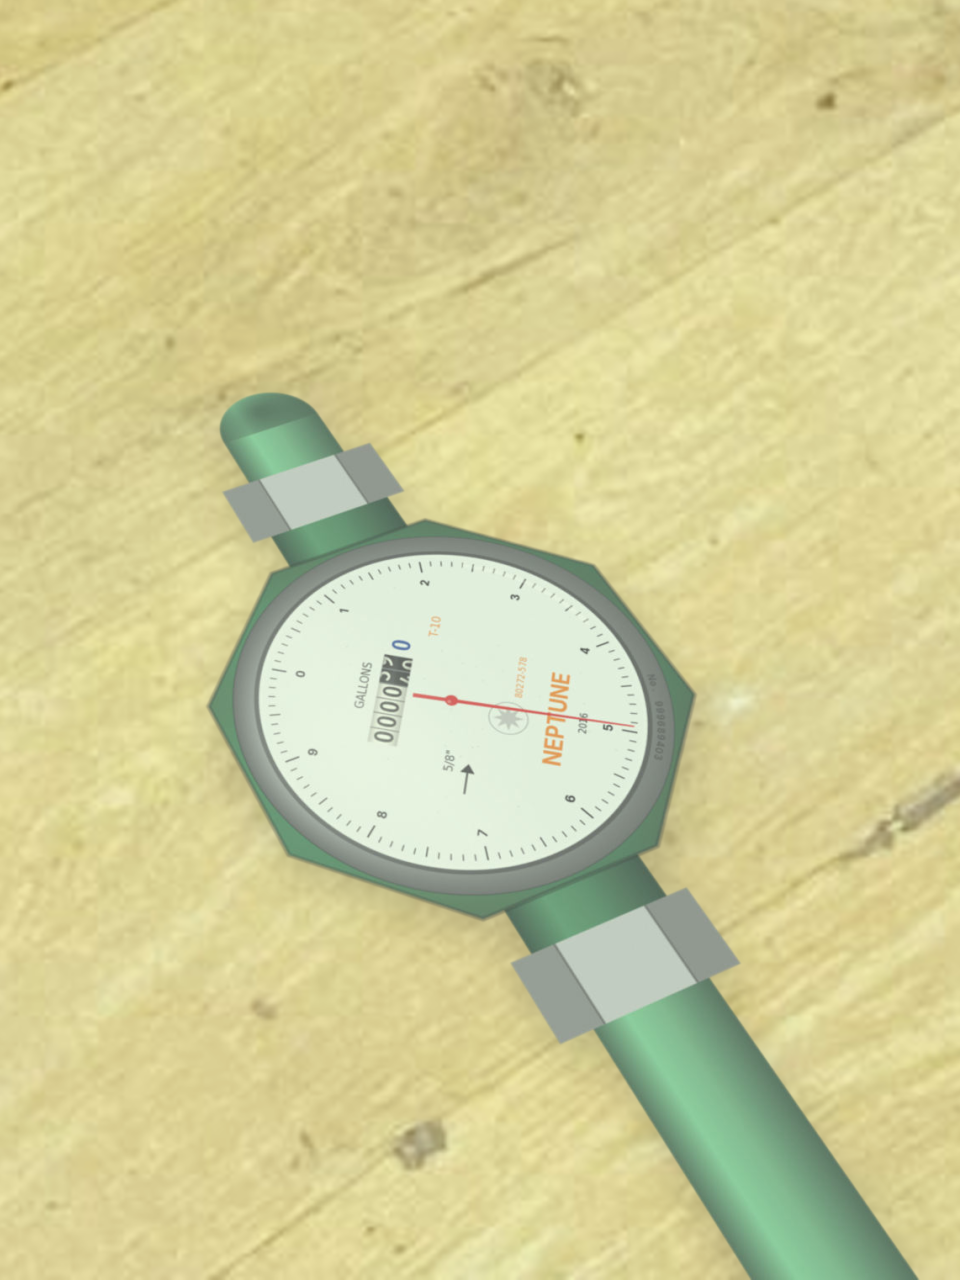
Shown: 394.9 (gal)
